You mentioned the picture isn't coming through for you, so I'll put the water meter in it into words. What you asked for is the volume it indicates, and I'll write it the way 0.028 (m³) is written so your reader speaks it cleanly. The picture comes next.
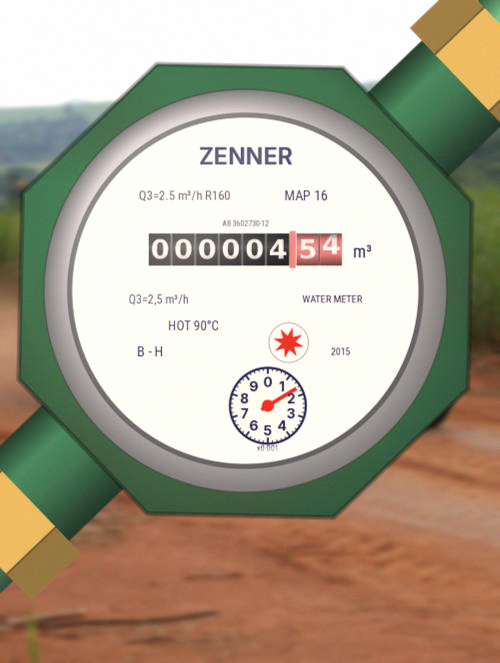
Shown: 4.541 (m³)
